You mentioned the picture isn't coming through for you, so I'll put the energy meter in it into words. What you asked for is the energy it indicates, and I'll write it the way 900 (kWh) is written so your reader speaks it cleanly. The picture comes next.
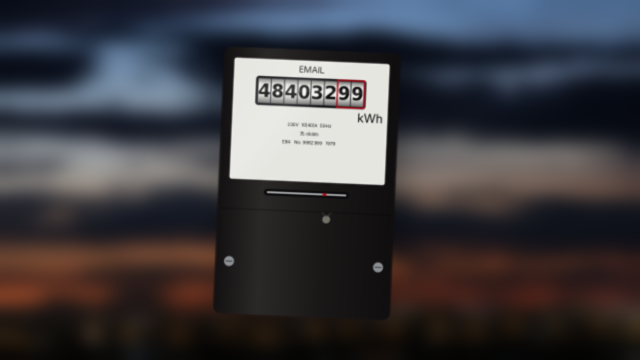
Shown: 484032.99 (kWh)
